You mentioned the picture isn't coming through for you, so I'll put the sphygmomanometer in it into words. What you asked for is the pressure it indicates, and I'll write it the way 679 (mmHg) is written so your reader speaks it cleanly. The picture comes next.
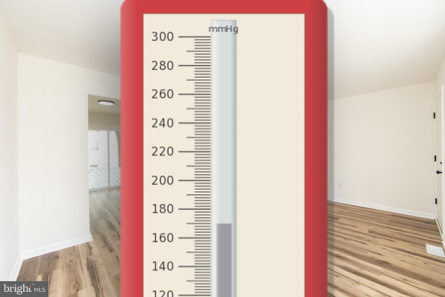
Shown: 170 (mmHg)
